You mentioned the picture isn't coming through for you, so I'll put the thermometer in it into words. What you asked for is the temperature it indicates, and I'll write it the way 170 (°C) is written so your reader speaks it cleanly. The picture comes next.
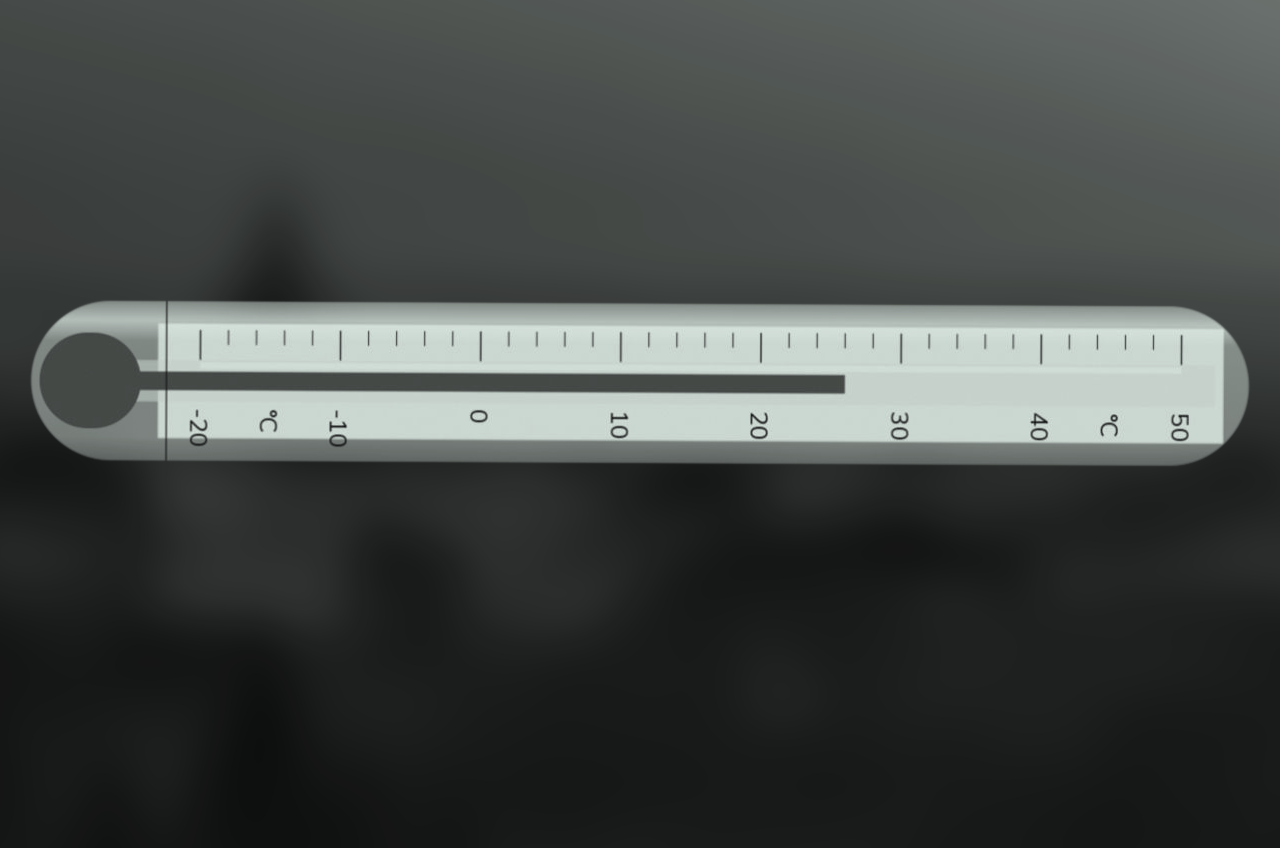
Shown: 26 (°C)
